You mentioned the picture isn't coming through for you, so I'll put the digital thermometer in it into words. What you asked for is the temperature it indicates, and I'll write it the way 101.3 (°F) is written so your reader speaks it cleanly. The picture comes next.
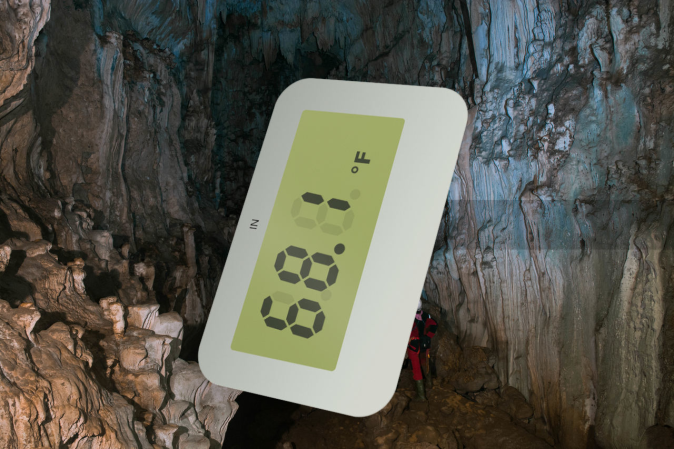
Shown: 68.1 (°F)
